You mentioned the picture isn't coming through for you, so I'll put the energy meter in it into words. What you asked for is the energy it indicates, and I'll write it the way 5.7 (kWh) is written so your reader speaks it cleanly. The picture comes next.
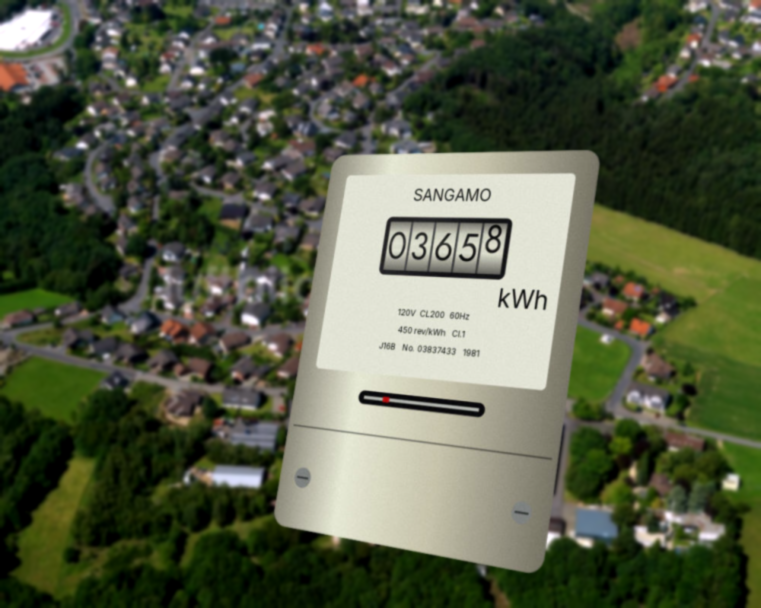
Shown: 3658 (kWh)
